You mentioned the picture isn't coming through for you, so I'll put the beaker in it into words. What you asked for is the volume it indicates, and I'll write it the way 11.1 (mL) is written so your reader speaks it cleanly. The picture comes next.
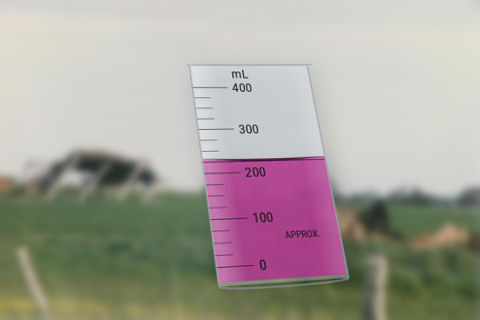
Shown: 225 (mL)
